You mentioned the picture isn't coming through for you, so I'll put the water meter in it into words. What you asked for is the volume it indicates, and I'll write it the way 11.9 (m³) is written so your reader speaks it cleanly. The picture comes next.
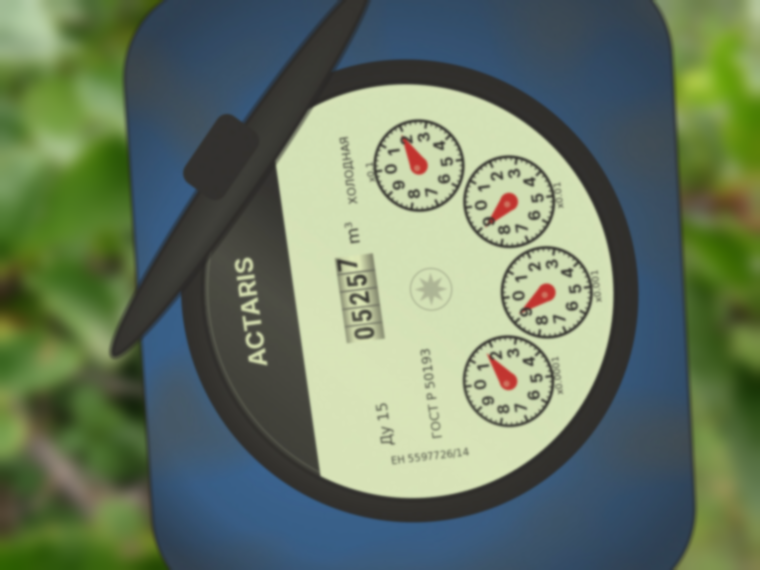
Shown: 5257.1891 (m³)
